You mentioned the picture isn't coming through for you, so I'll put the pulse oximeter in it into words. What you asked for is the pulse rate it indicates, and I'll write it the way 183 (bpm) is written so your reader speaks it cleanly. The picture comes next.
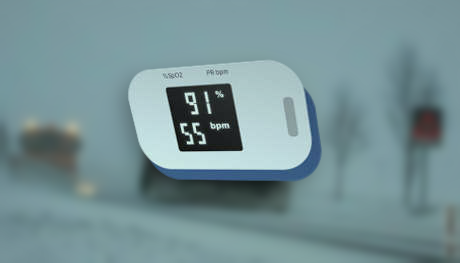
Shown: 55 (bpm)
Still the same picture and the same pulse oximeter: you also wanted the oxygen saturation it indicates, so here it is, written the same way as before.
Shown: 91 (%)
